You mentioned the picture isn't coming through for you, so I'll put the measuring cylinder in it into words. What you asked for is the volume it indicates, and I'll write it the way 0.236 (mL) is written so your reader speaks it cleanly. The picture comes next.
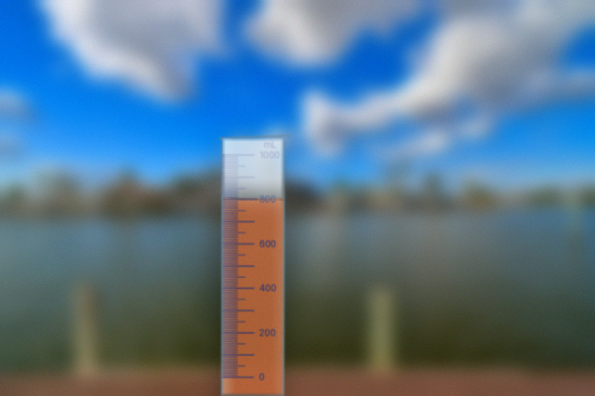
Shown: 800 (mL)
